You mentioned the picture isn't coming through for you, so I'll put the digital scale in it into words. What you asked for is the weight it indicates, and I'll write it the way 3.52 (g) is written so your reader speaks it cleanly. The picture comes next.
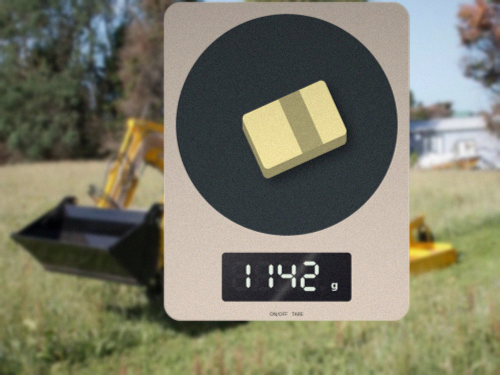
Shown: 1142 (g)
